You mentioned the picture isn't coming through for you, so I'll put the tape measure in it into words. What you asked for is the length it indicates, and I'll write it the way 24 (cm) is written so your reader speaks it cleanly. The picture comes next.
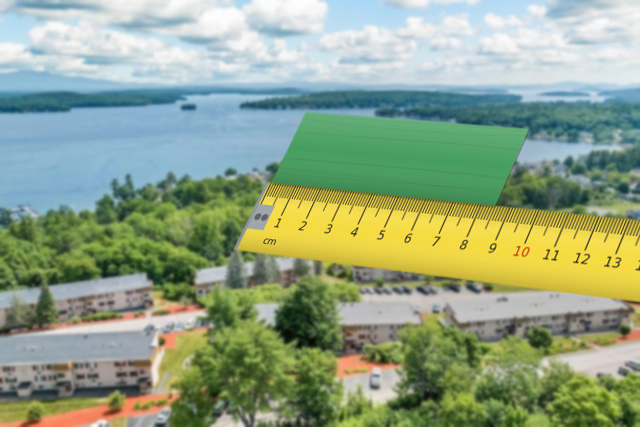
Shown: 8.5 (cm)
